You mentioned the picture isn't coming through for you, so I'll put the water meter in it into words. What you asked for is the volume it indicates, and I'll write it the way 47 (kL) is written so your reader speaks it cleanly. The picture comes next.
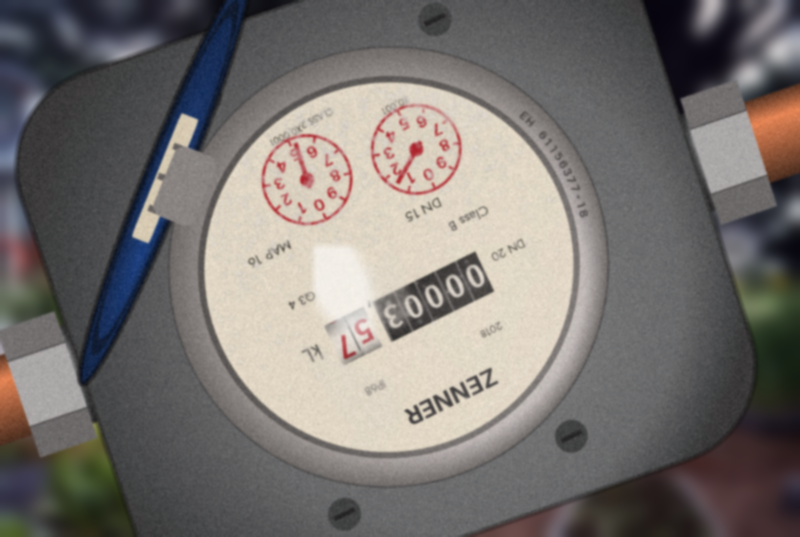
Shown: 3.5715 (kL)
